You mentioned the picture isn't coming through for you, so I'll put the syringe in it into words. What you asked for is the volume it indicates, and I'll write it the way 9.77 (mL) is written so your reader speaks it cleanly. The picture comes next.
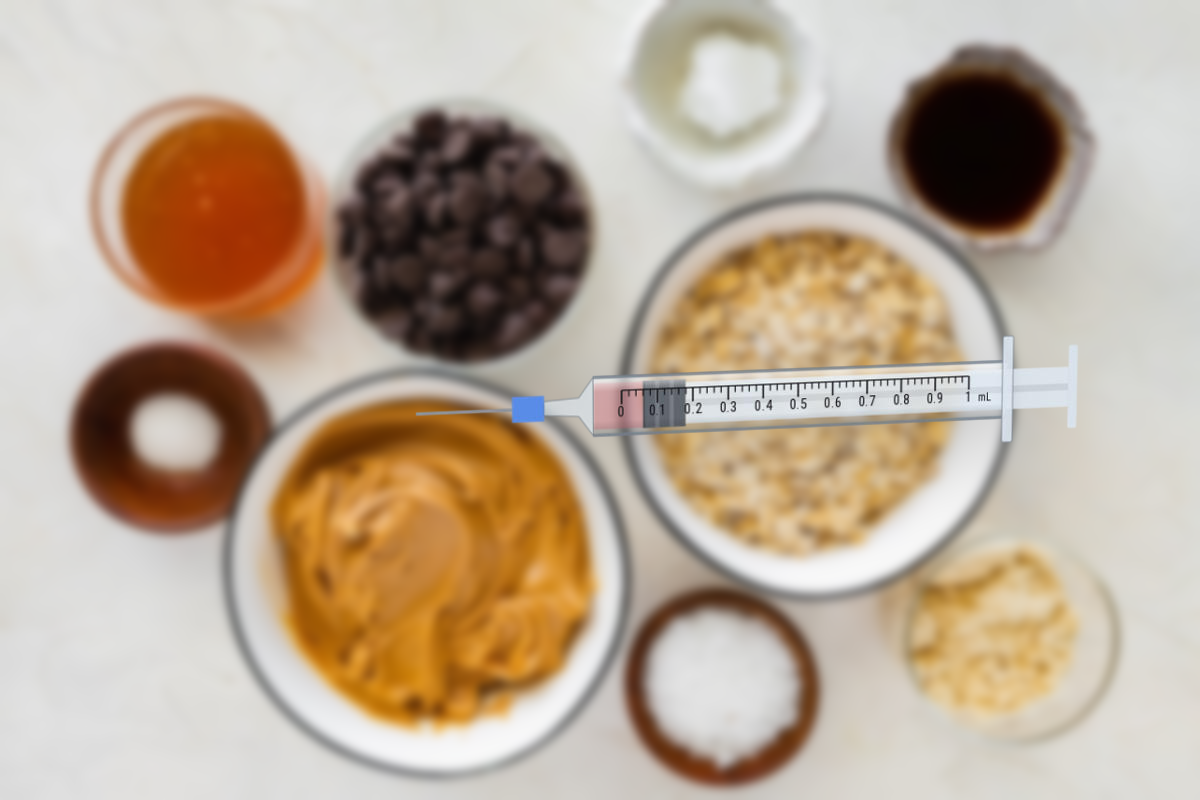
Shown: 0.06 (mL)
